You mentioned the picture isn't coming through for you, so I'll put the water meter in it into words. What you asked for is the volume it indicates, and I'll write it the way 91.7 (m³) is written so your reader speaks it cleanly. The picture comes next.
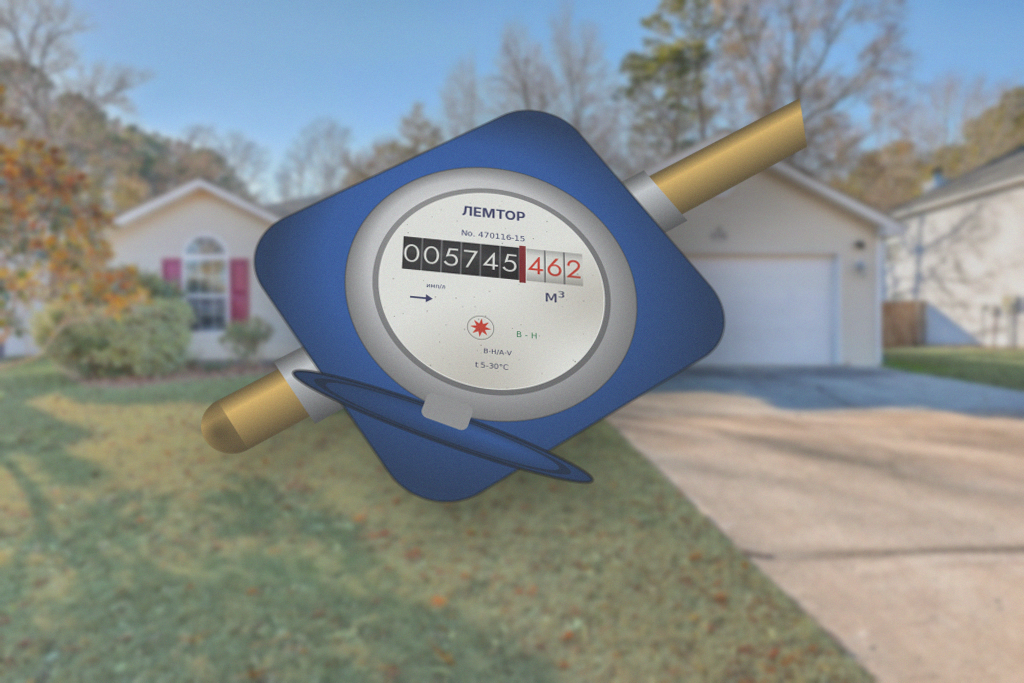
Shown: 5745.462 (m³)
